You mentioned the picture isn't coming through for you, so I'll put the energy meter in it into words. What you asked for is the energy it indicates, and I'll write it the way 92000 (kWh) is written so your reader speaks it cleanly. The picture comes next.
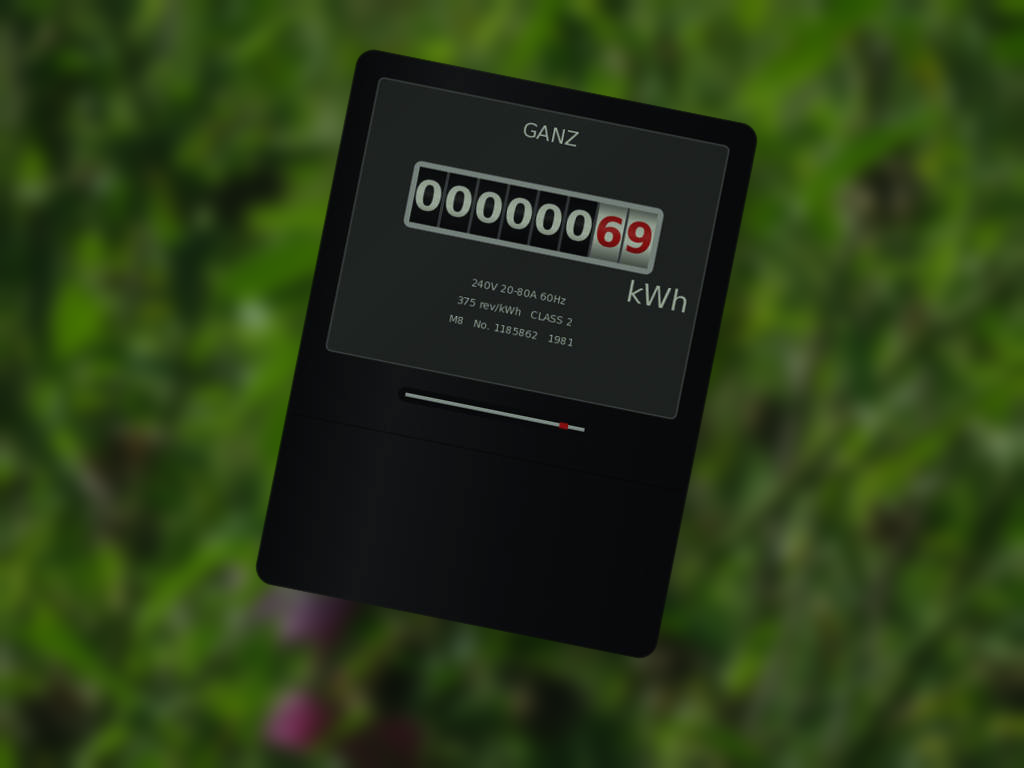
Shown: 0.69 (kWh)
